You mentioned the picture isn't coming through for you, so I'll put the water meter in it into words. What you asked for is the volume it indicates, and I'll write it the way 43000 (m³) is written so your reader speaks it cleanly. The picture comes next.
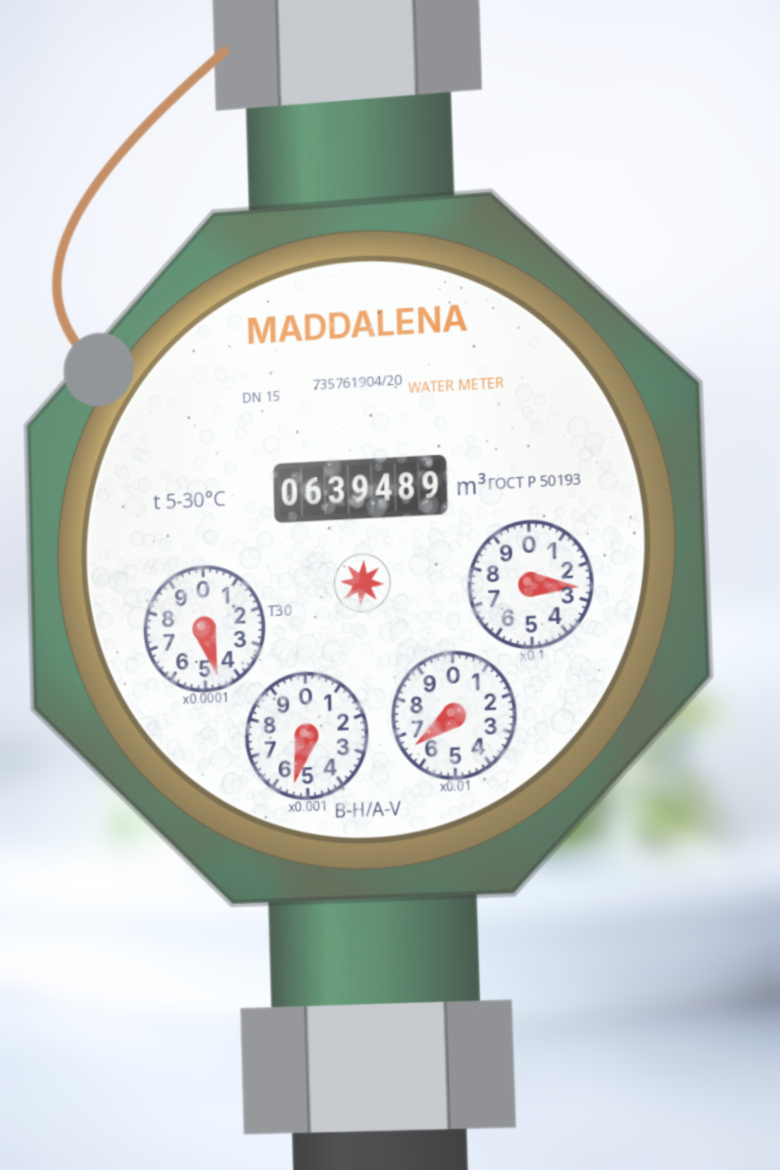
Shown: 639489.2654 (m³)
